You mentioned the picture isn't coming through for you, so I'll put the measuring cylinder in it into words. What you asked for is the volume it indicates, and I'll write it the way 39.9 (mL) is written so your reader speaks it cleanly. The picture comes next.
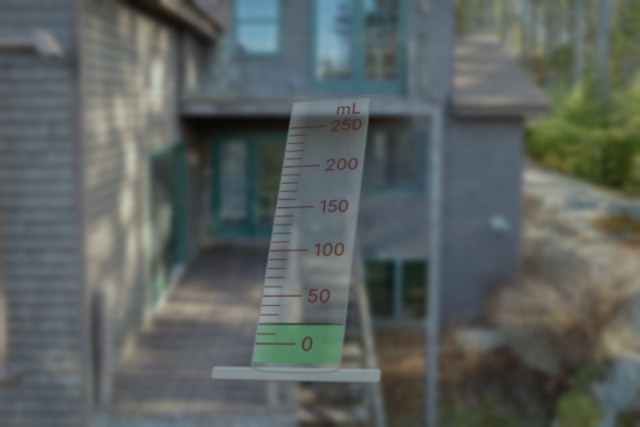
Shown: 20 (mL)
